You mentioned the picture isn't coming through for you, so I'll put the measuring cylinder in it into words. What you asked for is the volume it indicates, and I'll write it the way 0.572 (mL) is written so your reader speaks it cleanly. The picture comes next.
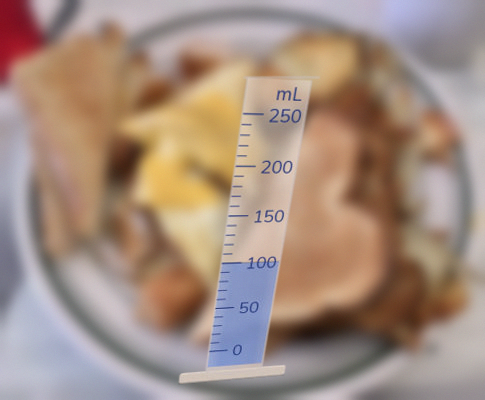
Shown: 100 (mL)
